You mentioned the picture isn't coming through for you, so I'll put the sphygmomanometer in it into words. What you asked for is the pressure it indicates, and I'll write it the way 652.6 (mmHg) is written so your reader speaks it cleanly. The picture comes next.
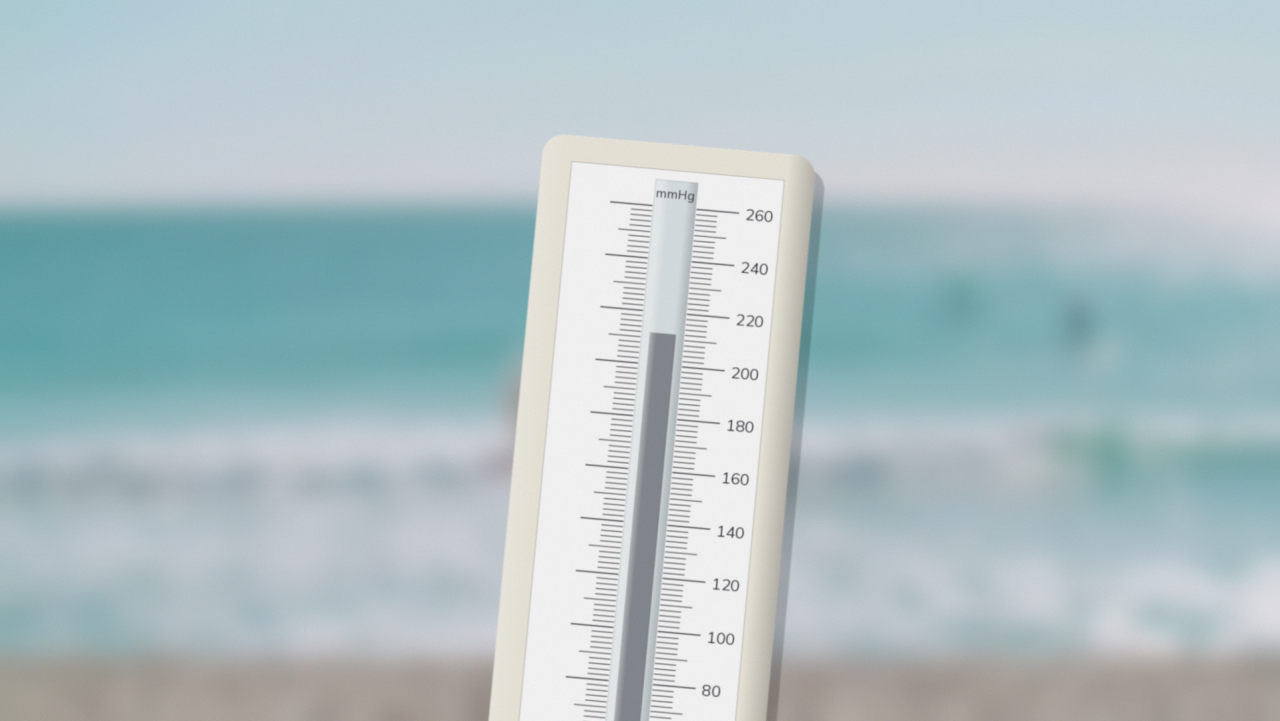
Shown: 212 (mmHg)
